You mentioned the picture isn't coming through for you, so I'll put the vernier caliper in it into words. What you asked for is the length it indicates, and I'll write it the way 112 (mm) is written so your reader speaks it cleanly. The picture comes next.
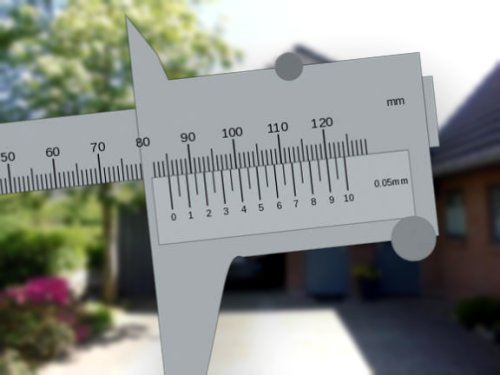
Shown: 85.0 (mm)
